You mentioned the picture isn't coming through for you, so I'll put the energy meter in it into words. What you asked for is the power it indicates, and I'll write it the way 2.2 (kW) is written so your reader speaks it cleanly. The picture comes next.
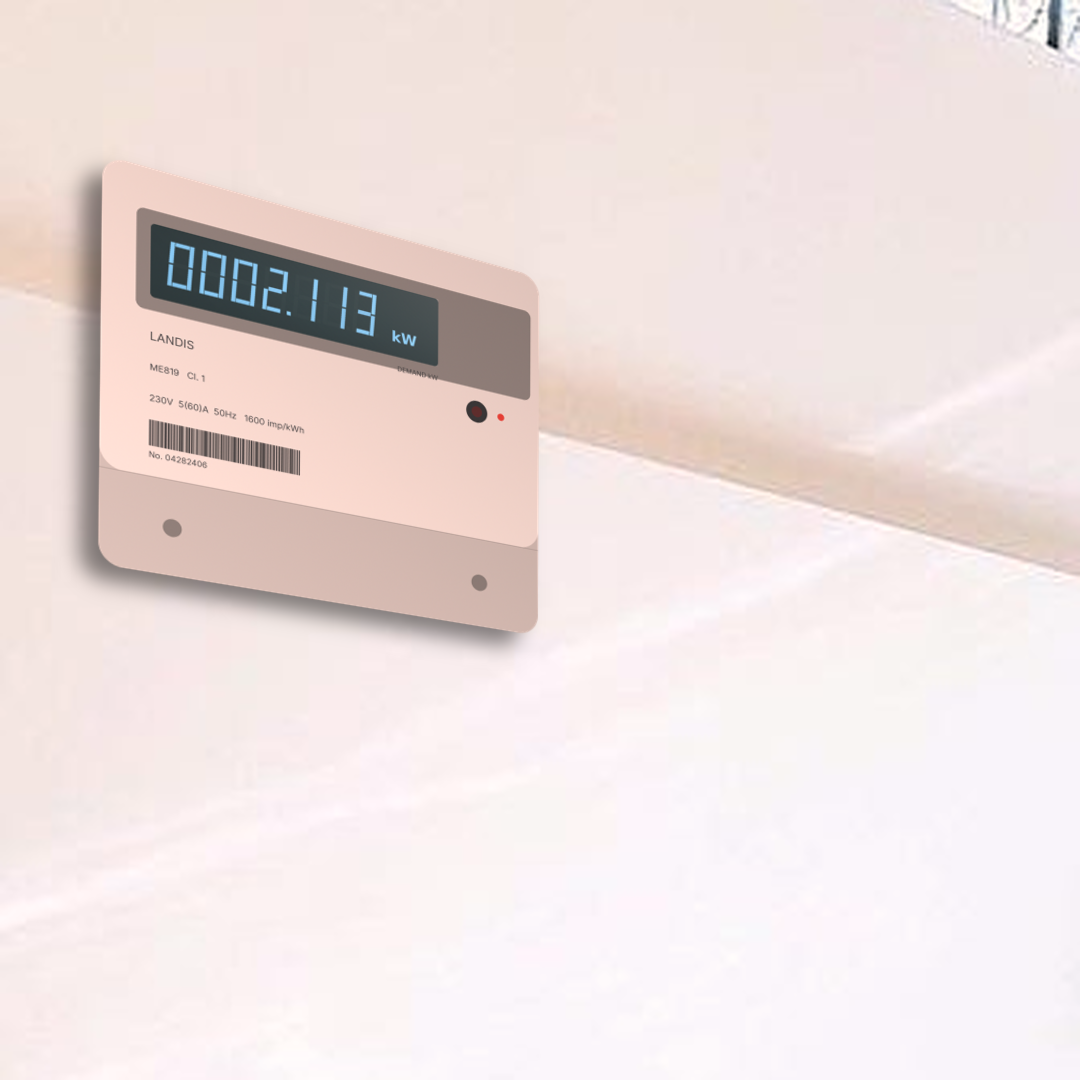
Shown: 2.113 (kW)
